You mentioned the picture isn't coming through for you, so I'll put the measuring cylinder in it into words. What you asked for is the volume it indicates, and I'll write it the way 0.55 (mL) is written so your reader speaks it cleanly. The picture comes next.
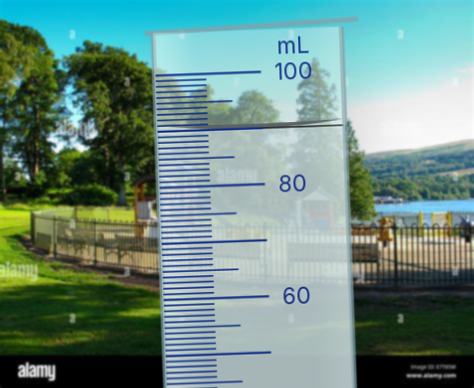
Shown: 90 (mL)
